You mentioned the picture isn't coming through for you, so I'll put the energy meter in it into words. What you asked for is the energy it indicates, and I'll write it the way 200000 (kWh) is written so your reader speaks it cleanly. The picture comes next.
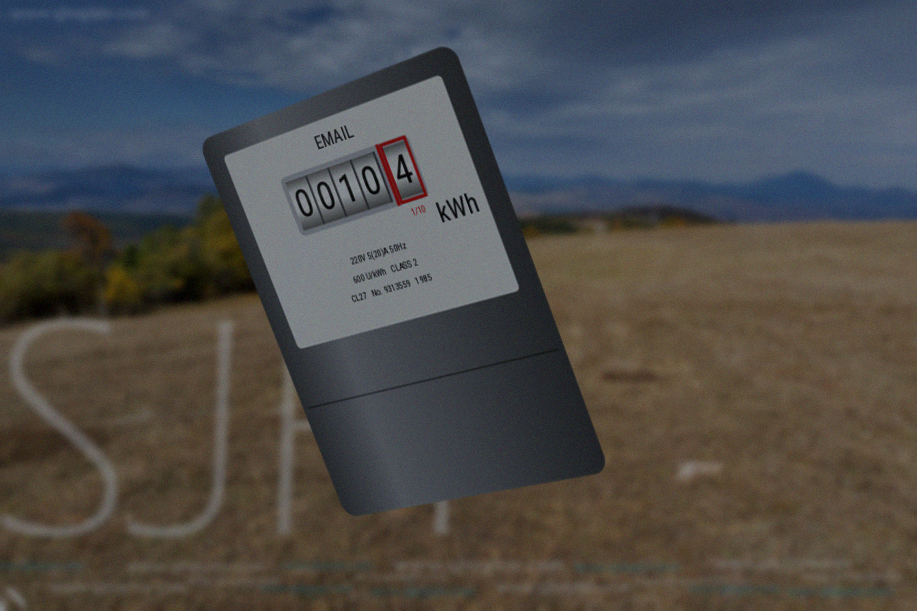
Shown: 10.4 (kWh)
